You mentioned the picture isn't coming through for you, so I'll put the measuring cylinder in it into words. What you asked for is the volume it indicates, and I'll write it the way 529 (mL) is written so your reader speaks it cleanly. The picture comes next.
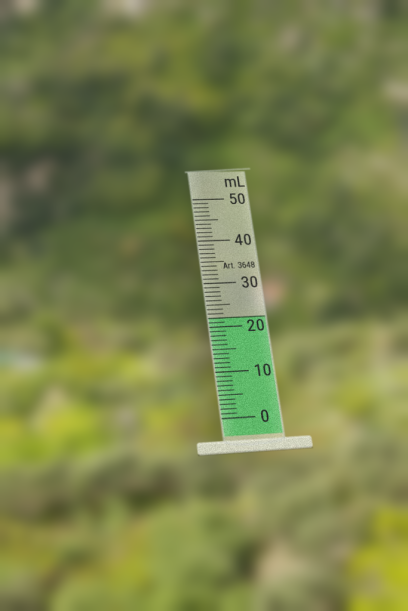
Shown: 22 (mL)
